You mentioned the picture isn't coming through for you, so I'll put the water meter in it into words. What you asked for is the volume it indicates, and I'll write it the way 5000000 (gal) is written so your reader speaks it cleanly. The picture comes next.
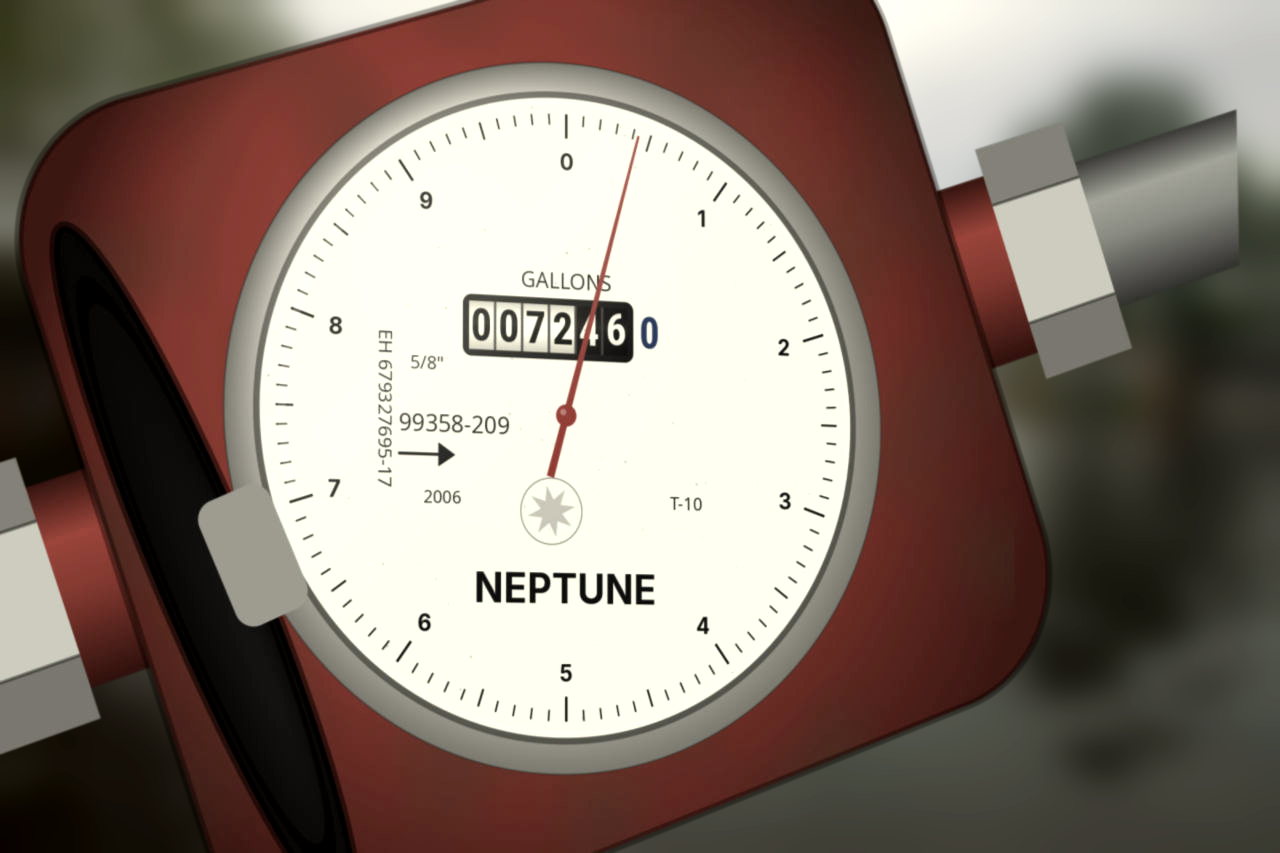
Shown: 72460.4 (gal)
